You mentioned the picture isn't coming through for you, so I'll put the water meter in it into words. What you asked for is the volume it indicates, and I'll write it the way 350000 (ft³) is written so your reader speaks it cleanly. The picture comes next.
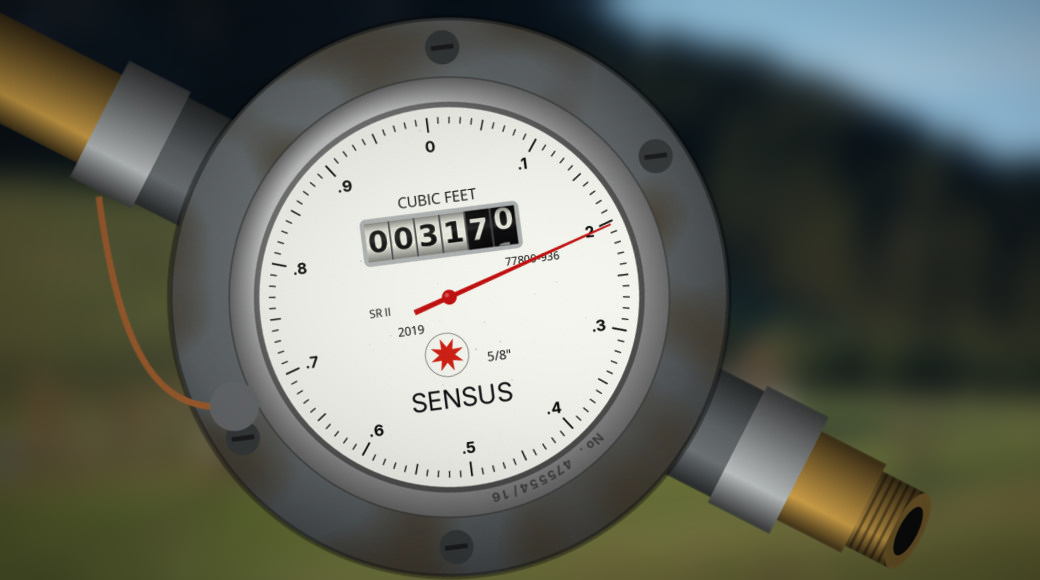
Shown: 3170.20 (ft³)
